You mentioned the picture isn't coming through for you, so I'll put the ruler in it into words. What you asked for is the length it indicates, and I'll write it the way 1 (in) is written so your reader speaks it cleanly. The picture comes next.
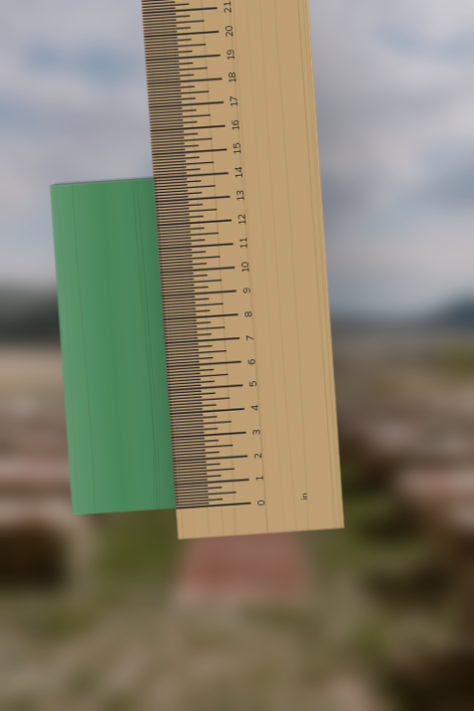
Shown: 14 (in)
